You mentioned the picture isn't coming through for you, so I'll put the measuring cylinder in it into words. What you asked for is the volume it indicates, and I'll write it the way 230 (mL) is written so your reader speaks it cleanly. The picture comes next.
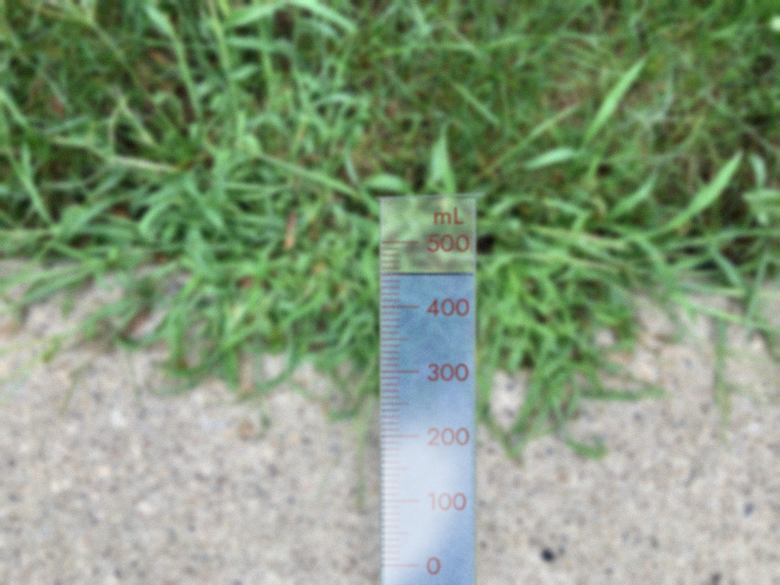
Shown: 450 (mL)
